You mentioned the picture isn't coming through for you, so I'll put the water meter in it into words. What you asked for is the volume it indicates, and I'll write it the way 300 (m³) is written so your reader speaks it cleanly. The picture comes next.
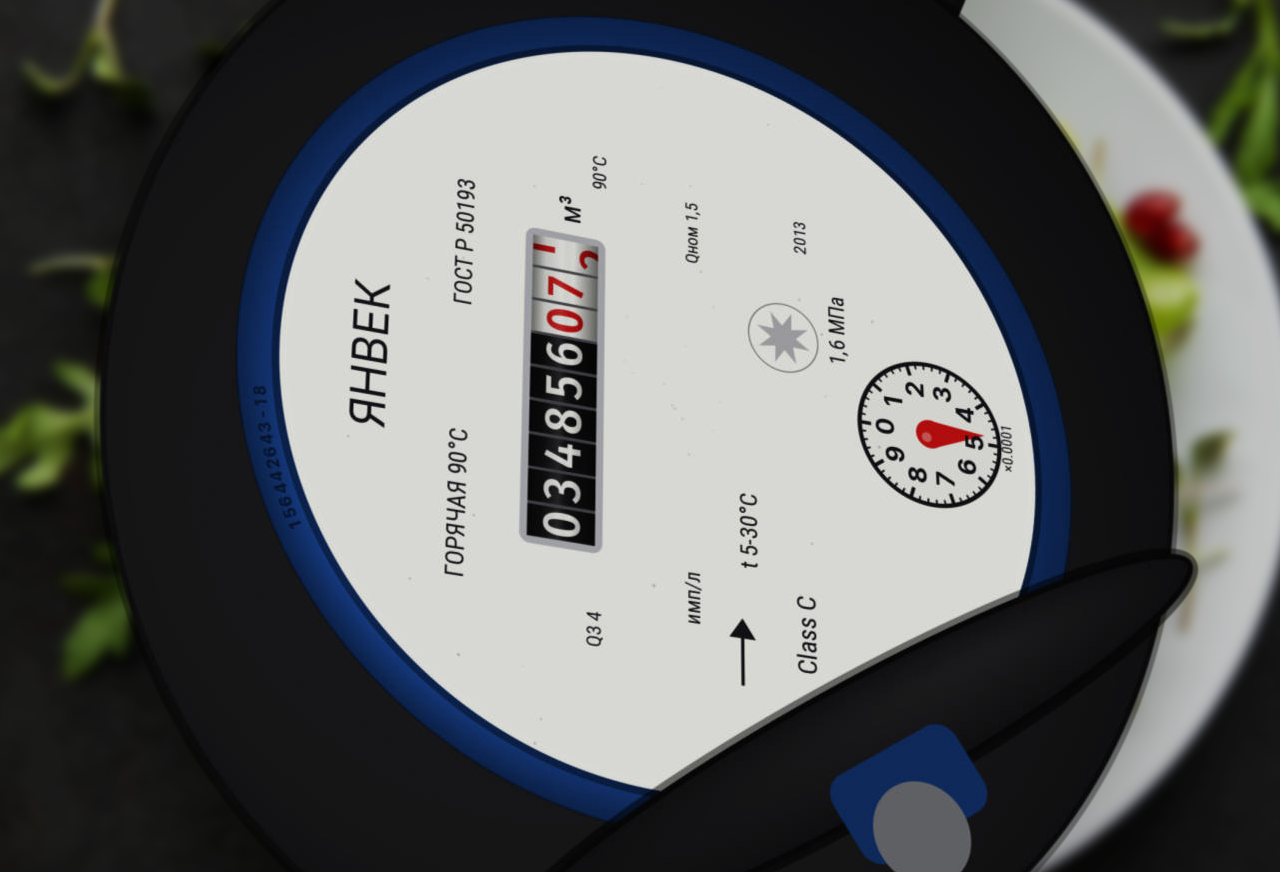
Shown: 34856.0714 (m³)
